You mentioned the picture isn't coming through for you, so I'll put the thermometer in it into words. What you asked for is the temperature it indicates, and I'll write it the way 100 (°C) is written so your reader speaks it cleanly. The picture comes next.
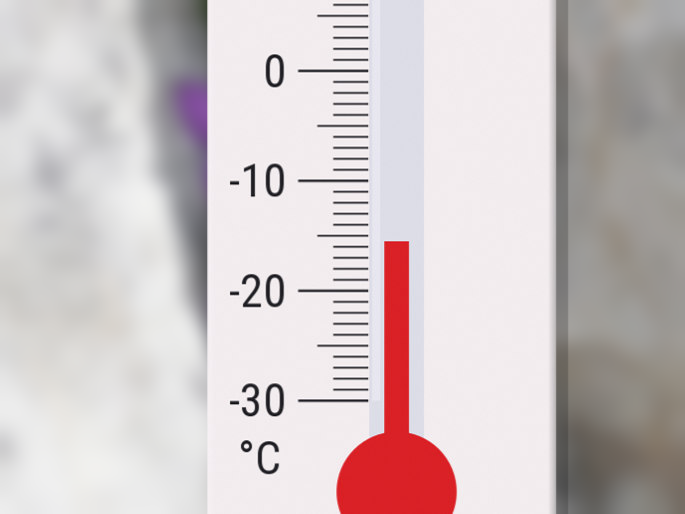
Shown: -15.5 (°C)
